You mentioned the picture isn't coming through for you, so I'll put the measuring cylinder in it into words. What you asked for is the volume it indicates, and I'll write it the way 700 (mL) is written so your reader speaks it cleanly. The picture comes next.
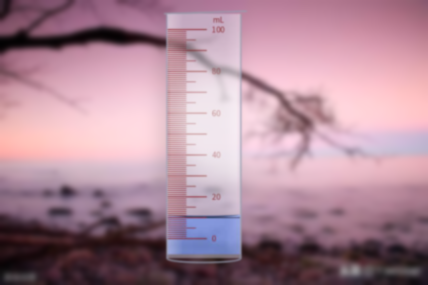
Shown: 10 (mL)
